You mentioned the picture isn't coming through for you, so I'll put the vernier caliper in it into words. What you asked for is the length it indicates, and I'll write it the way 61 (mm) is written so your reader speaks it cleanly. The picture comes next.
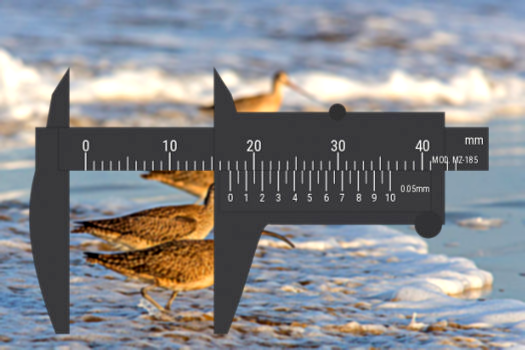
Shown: 17.2 (mm)
